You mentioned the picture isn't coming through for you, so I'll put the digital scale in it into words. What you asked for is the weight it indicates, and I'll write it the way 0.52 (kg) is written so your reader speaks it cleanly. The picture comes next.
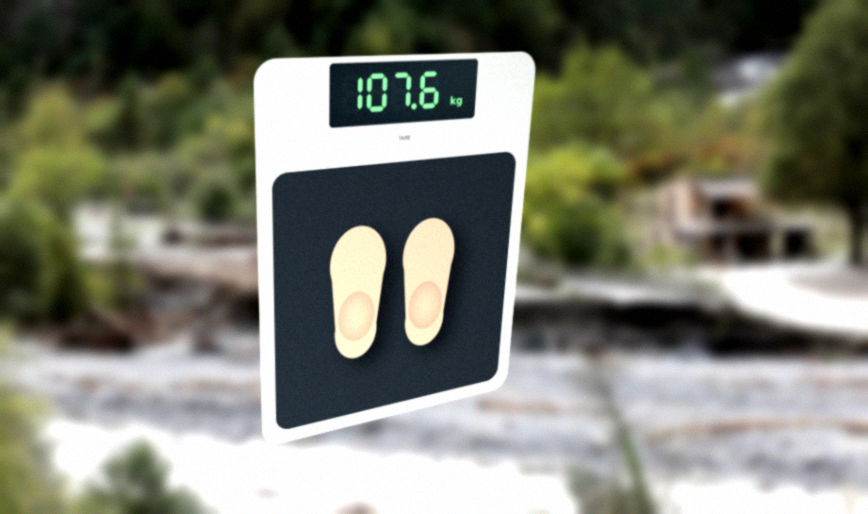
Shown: 107.6 (kg)
